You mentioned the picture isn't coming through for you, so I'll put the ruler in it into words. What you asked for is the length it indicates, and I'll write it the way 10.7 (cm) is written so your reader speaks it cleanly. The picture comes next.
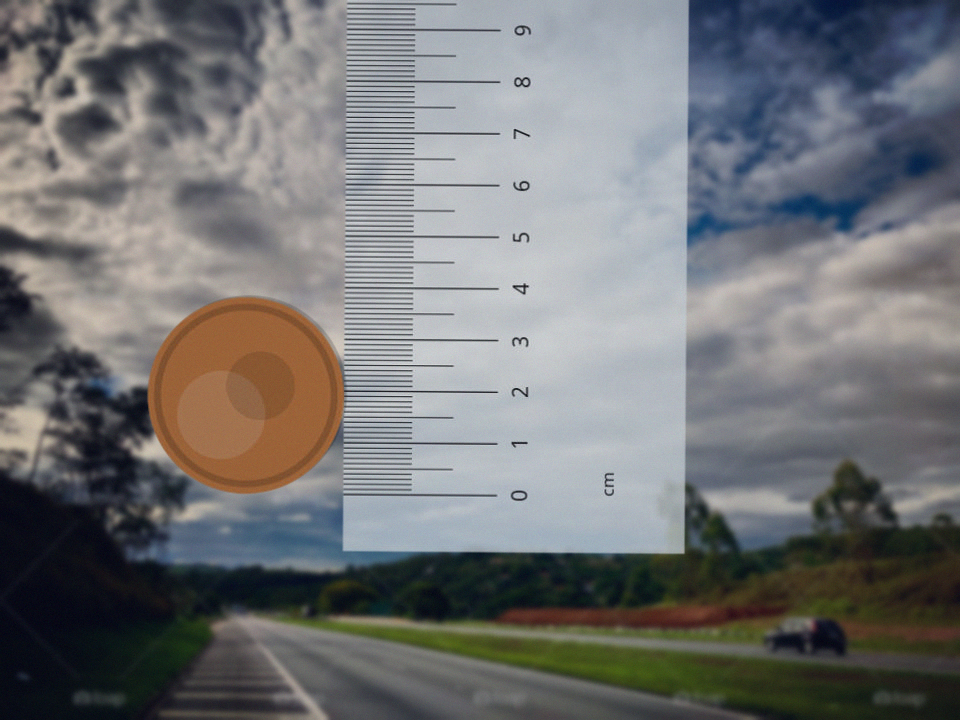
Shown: 3.8 (cm)
